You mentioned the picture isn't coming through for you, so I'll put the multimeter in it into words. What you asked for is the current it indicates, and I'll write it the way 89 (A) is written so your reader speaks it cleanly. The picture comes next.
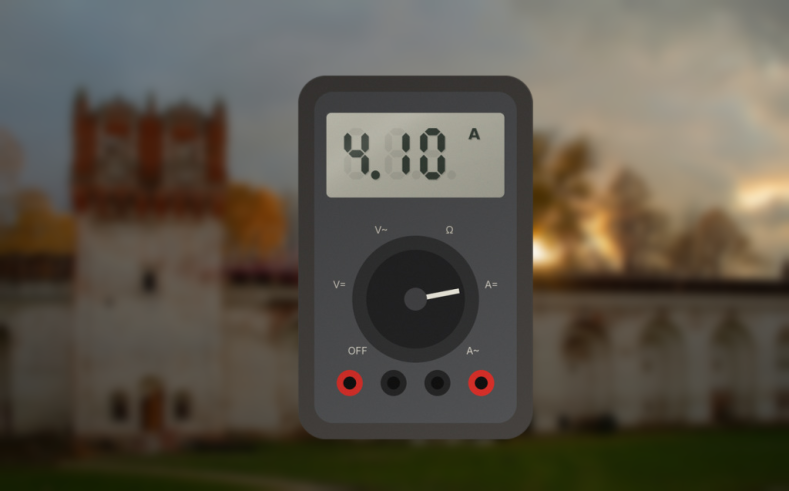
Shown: 4.10 (A)
